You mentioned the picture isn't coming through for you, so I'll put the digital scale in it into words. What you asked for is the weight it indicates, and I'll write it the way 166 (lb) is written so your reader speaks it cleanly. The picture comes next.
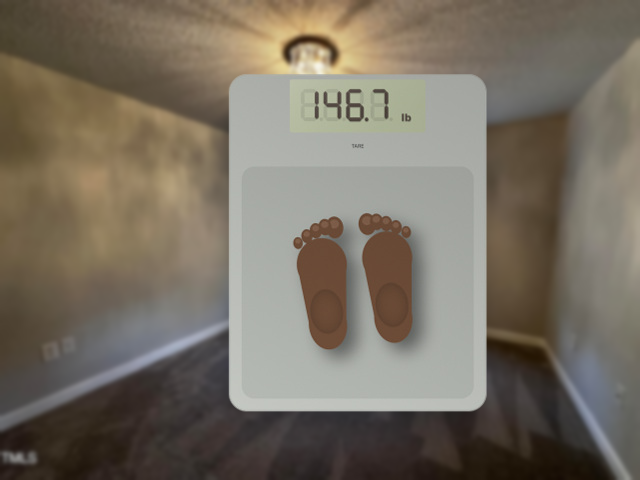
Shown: 146.7 (lb)
